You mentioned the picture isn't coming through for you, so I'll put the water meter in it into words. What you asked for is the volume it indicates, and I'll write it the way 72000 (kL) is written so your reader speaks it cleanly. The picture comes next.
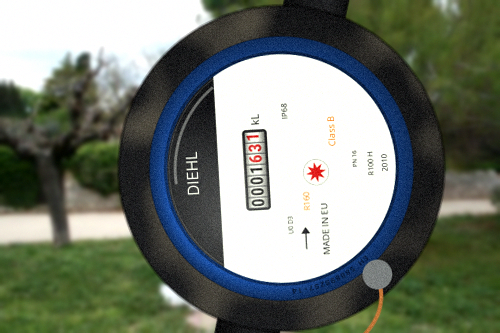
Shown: 1.631 (kL)
